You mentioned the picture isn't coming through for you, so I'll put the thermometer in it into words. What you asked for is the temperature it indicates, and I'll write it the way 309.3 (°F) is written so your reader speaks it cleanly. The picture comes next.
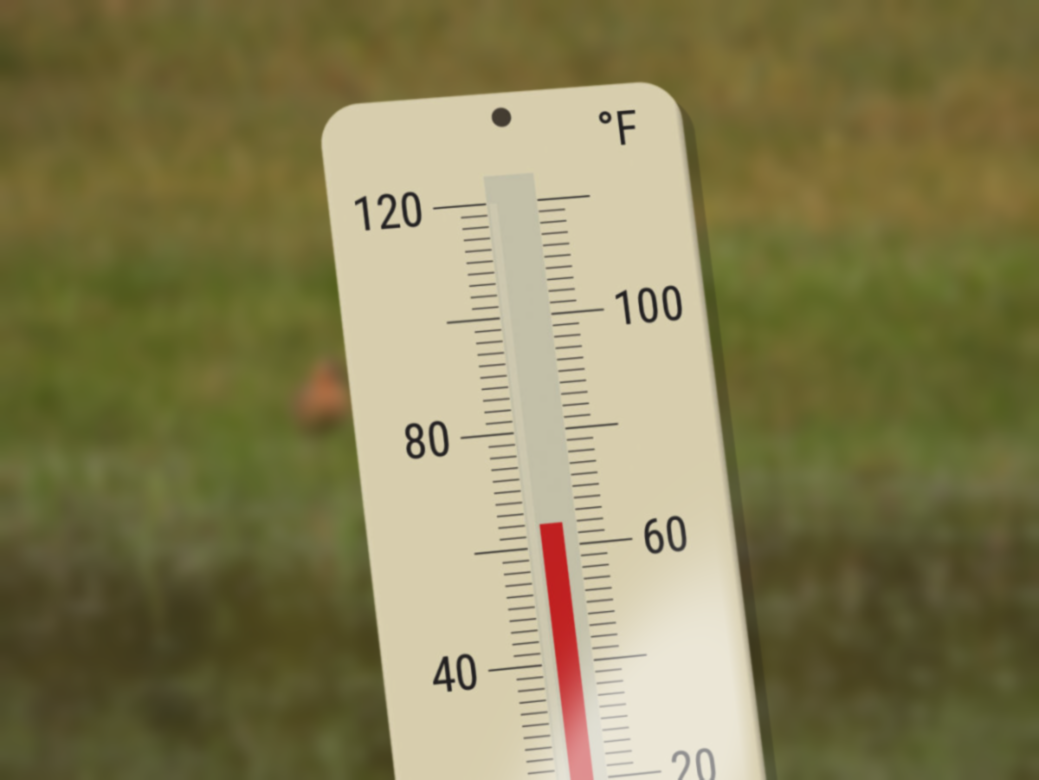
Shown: 64 (°F)
